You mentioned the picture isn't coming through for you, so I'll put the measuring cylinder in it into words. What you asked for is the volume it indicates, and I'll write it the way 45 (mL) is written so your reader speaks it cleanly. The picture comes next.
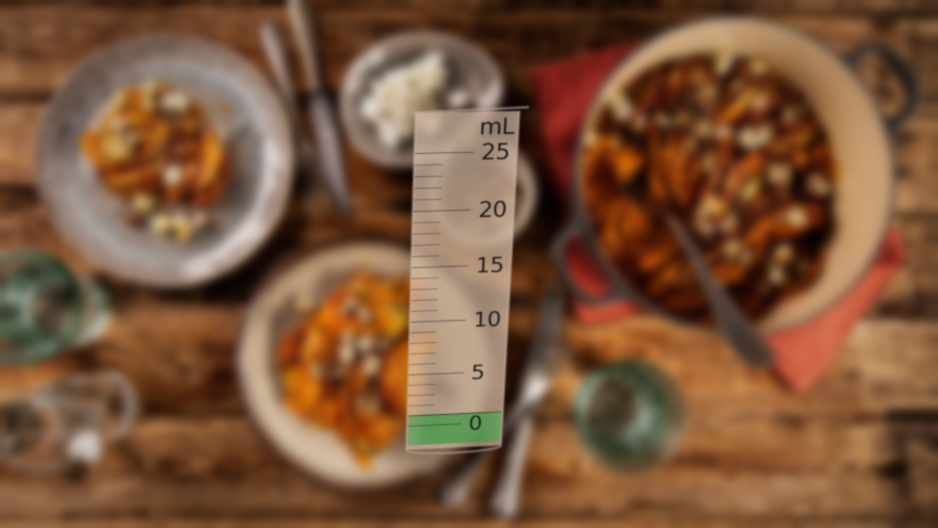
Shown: 1 (mL)
